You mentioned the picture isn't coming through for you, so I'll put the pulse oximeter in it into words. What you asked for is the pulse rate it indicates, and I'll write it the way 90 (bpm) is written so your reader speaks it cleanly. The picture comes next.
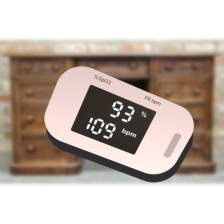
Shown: 109 (bpm)
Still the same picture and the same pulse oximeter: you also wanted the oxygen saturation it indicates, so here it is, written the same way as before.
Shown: 93 (%)
